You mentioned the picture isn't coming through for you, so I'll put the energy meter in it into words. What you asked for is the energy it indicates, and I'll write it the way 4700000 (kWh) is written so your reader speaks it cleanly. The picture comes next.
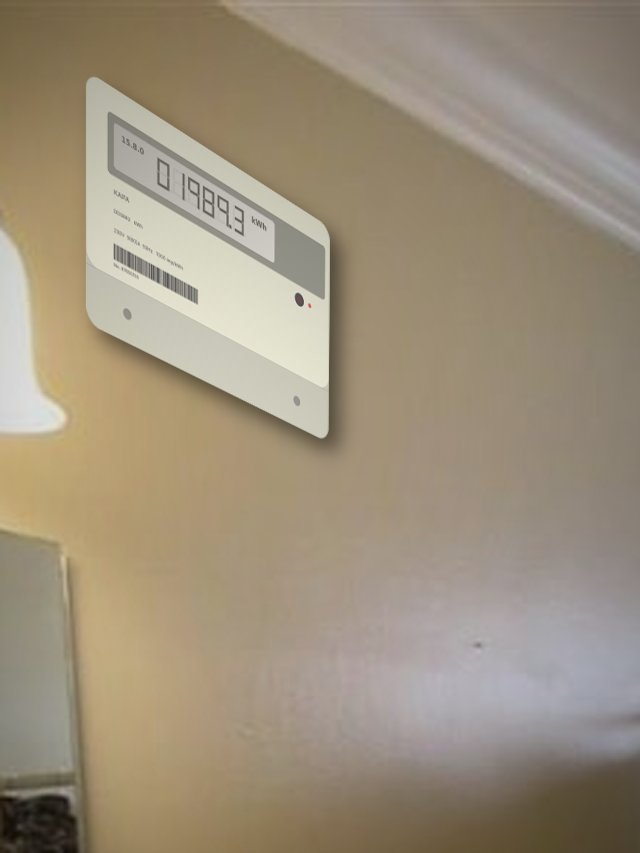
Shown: 1989.3 (kWh)
